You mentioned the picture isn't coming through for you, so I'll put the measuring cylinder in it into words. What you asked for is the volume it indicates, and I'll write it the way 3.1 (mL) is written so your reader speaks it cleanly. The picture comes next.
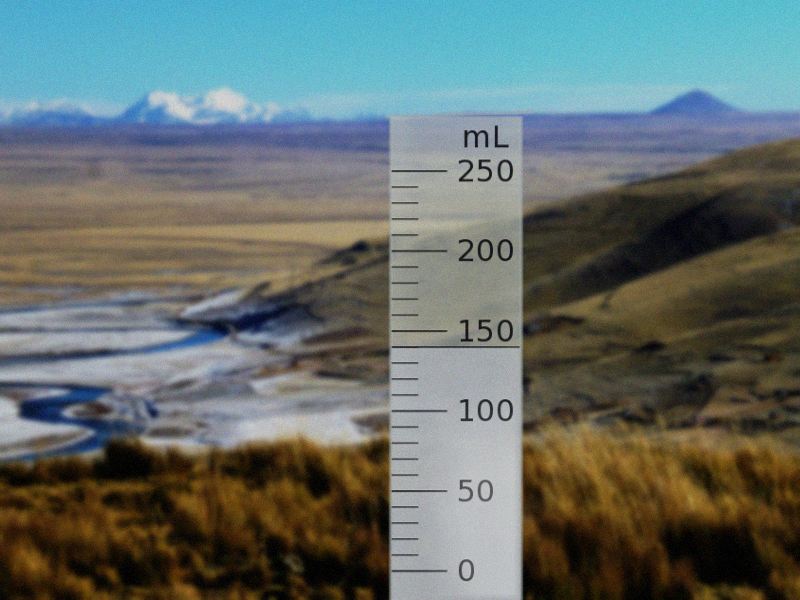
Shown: 140 (mL)
